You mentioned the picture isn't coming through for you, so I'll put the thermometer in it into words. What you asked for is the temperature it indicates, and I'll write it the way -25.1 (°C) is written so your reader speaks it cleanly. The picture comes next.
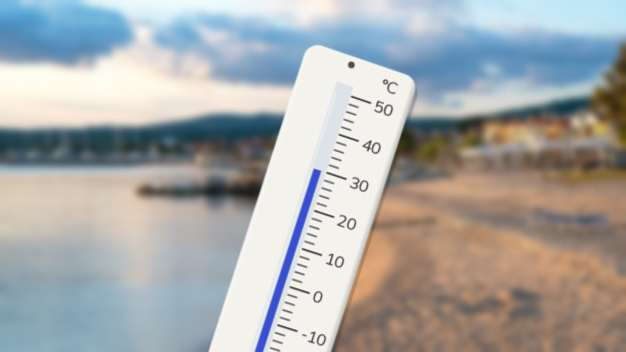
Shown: 30 (°C)
